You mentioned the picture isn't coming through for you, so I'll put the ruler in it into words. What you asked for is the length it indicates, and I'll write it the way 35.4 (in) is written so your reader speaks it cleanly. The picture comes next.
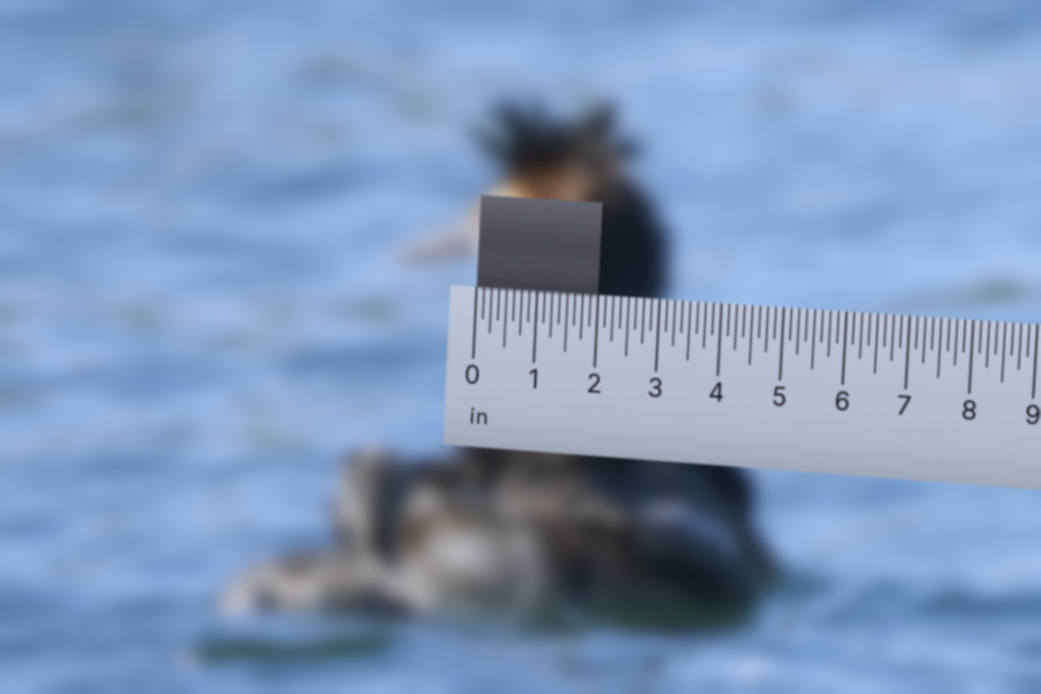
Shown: 2 (in)
